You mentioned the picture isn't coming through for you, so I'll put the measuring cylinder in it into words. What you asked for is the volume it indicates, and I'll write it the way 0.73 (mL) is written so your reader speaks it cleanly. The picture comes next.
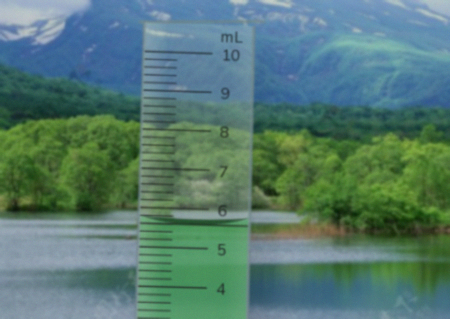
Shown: 5.6 (mL)
